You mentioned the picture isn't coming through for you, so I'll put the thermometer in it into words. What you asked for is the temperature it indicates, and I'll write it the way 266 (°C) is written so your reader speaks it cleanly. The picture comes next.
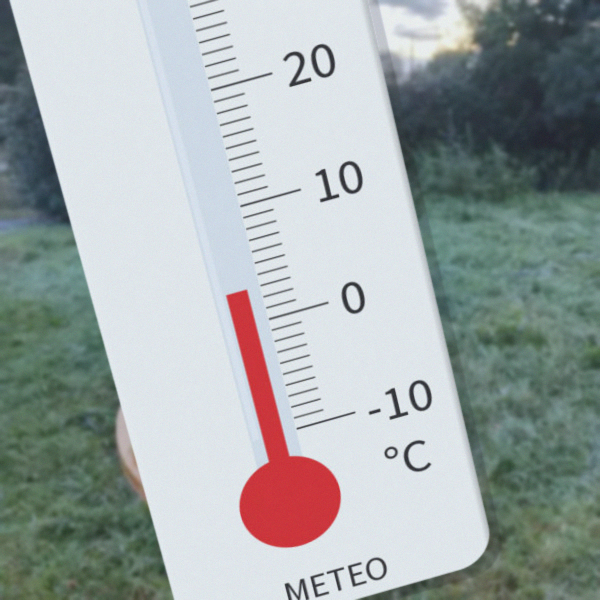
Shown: 3 (°C)
